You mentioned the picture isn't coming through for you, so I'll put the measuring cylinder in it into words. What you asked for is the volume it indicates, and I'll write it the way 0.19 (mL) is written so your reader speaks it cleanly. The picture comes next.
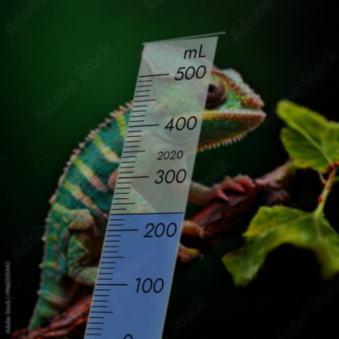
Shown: 230 (mL)
